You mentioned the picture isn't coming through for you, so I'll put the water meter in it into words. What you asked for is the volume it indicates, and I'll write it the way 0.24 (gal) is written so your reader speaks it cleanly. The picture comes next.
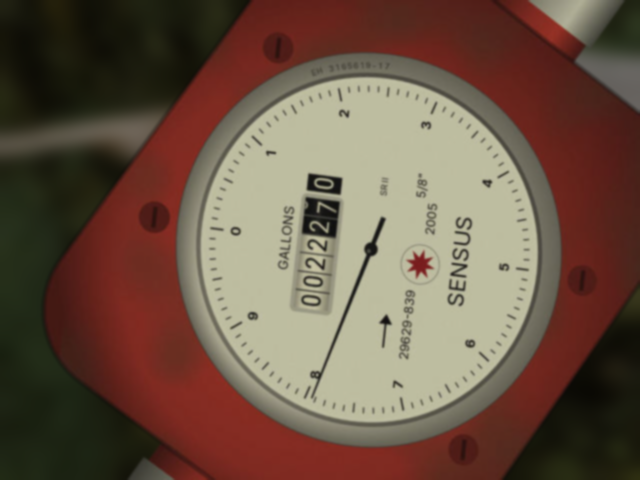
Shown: 22267.9 (gal)
